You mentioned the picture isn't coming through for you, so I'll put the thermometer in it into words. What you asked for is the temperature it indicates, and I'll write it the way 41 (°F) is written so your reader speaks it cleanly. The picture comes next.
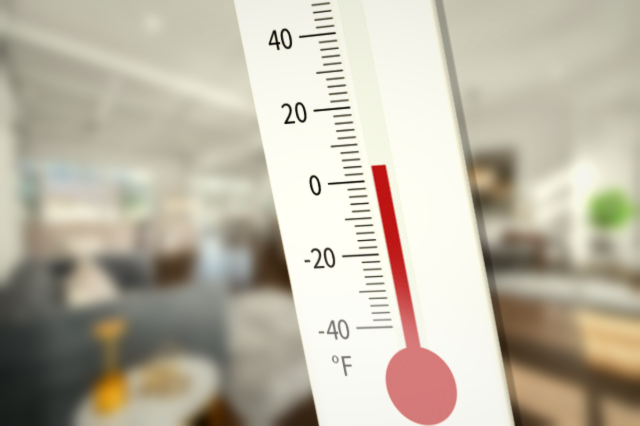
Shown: 4 (°F)
